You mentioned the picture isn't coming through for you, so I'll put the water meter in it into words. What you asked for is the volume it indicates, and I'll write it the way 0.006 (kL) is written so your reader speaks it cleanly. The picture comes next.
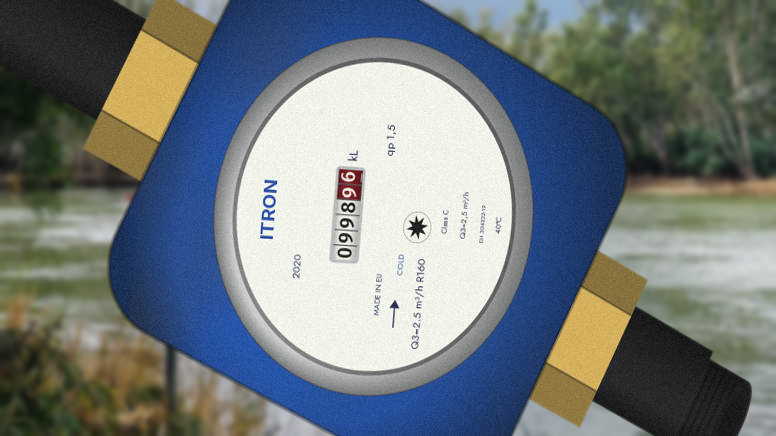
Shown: 998.96 (kL)
